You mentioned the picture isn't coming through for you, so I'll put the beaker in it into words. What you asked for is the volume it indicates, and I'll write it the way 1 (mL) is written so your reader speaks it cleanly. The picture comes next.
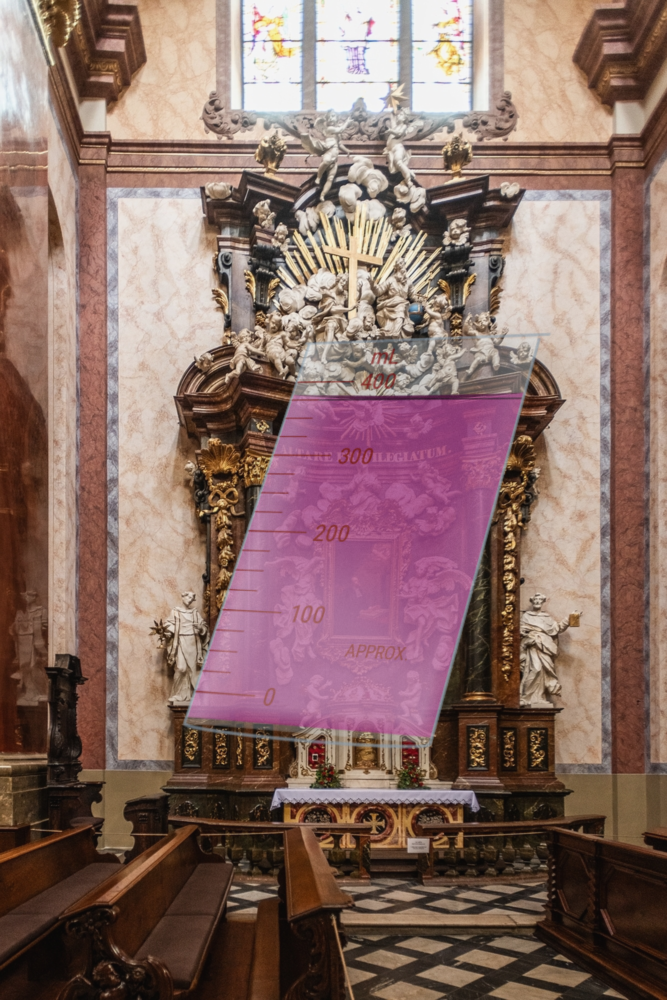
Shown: 375 (mL)
